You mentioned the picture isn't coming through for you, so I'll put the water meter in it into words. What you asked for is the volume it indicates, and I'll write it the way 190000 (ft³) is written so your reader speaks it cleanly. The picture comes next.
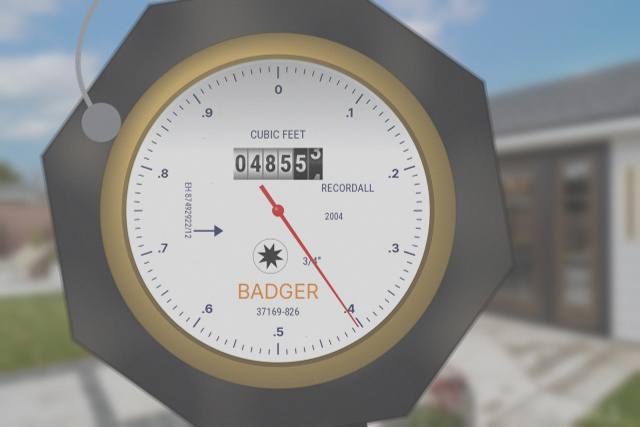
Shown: 48553.40 (ft³)
